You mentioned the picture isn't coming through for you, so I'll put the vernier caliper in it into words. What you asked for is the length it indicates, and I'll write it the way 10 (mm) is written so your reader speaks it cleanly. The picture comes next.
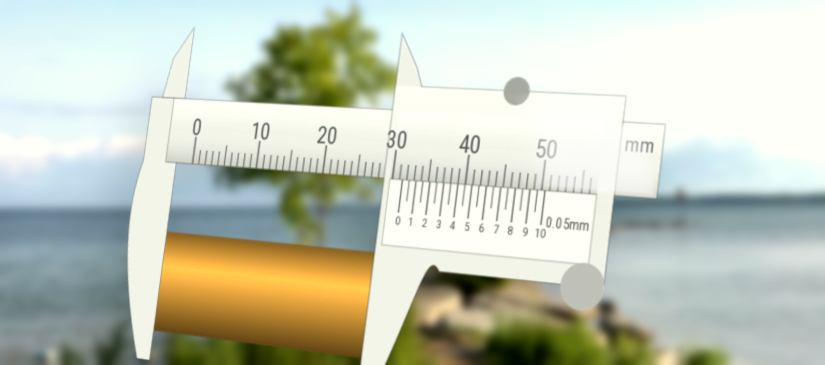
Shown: 31.4 (mm)
